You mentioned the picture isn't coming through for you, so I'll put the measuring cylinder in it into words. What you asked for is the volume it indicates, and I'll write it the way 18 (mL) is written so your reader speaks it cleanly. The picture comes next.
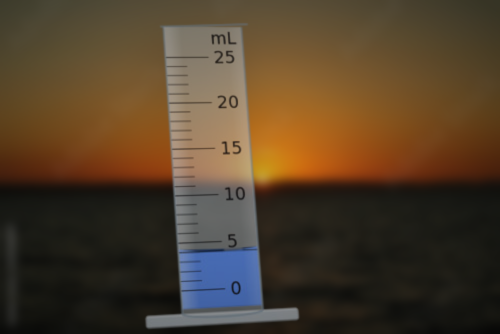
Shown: 4 (mL)
